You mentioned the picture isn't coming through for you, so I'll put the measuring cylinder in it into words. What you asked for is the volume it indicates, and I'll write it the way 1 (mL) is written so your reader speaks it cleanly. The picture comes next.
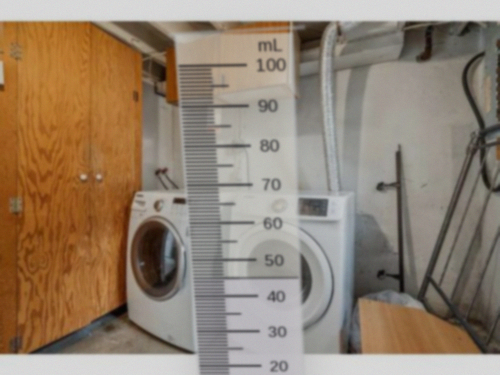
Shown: 45 (mL)
